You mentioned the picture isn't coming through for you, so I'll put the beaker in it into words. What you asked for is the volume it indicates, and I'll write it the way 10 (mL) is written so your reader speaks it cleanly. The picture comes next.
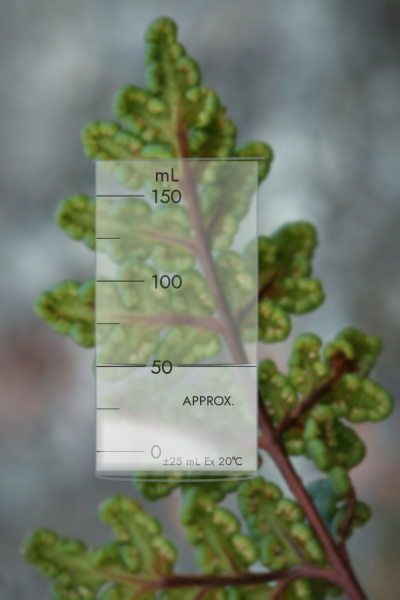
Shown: 50 (mL)
